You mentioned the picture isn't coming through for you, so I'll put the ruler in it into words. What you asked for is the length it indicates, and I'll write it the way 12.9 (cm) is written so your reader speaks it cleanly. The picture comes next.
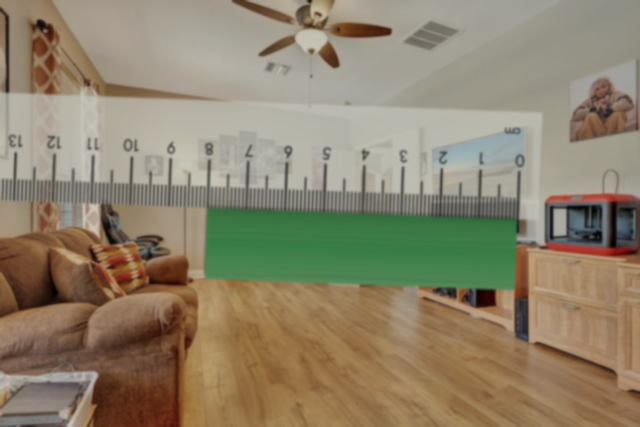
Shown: 8 (cm)
